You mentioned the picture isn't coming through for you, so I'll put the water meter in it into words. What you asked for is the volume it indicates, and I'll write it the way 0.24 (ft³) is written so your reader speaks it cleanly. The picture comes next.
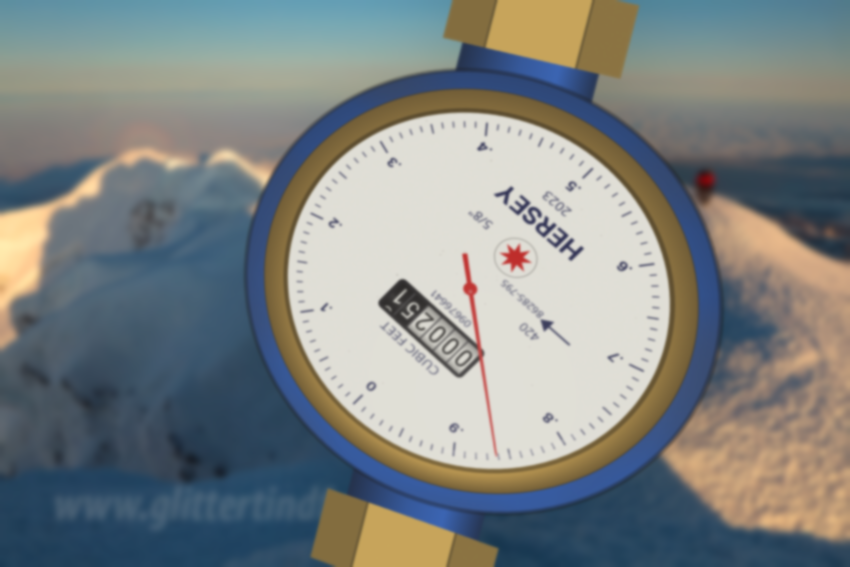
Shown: 250.86 (ft³)
